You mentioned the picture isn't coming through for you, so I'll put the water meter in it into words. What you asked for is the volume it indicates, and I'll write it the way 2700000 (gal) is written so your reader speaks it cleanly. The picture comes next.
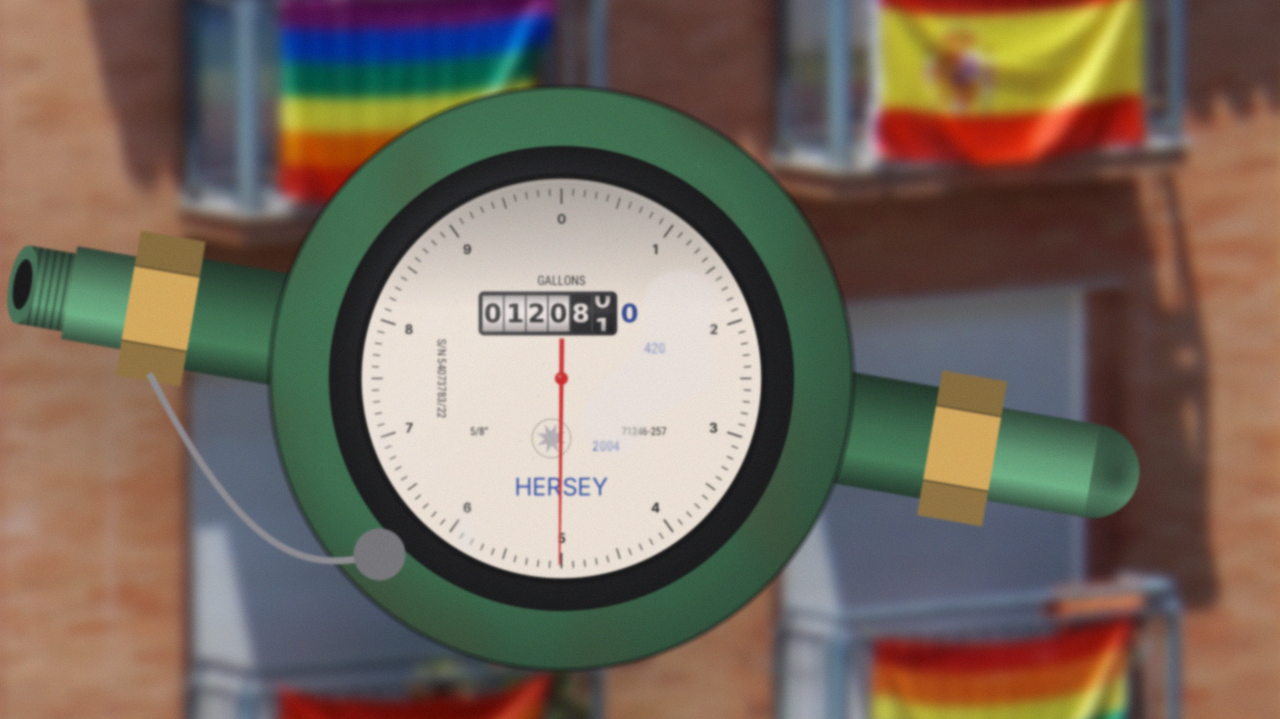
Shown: 120805.0 (gal)
